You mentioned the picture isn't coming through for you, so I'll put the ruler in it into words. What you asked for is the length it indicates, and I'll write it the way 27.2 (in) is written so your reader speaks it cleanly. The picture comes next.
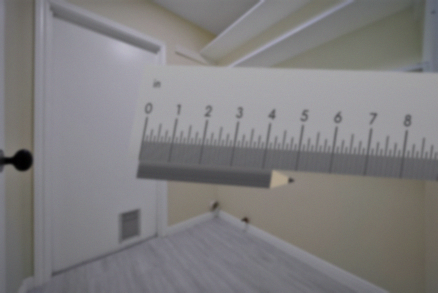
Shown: 5 (in)
